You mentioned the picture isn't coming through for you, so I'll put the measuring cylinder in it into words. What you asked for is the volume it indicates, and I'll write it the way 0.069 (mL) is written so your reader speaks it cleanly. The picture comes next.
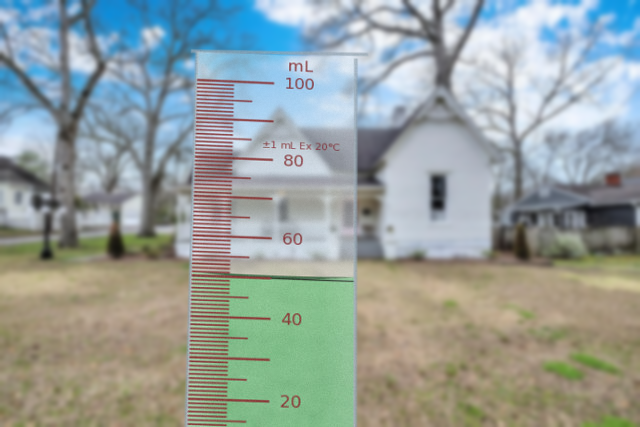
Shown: 50 (mL)
